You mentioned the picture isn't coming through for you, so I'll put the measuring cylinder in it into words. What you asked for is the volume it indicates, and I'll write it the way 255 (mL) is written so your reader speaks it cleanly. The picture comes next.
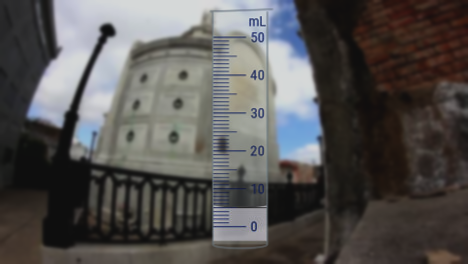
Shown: 5 (mL)
